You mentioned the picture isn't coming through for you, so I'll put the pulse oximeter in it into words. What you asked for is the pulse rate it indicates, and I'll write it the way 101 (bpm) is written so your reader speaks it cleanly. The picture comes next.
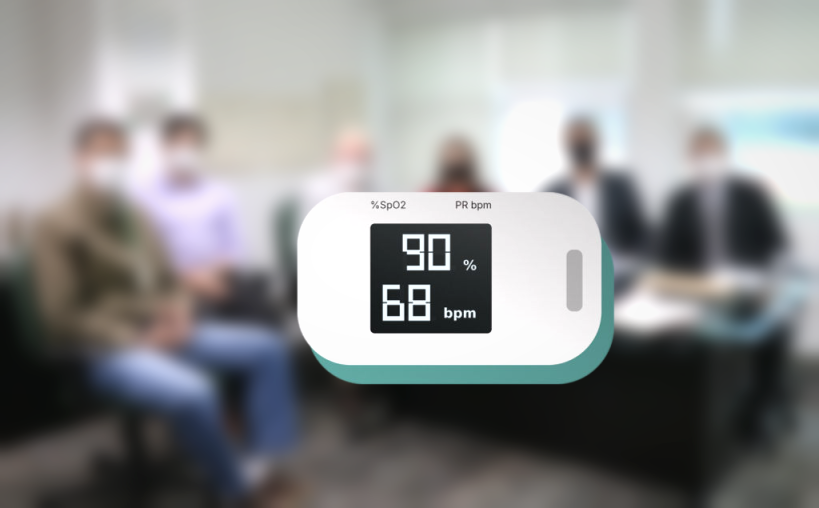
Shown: 68 (bpm)
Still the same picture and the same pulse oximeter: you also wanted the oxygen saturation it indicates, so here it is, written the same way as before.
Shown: 90 (%)
